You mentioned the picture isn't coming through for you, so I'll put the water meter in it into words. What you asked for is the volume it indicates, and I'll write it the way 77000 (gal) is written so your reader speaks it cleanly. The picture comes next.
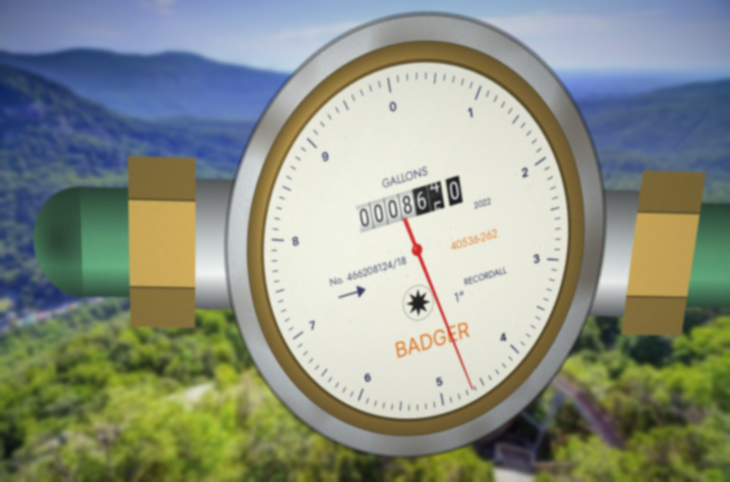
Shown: 8644.6 (gal)
